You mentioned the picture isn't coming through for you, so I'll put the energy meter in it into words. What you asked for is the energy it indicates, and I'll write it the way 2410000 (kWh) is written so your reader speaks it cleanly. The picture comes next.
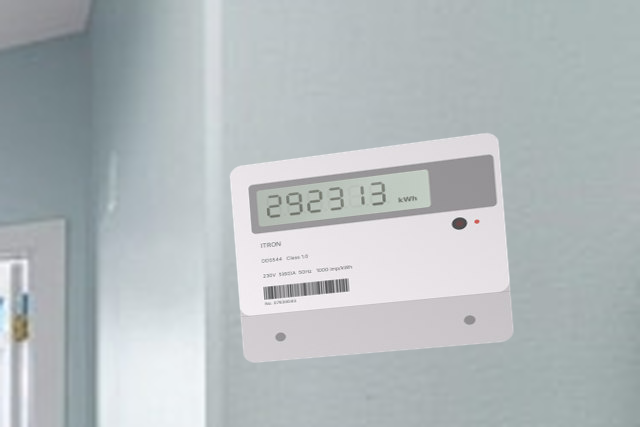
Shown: 292313 (kWh)
